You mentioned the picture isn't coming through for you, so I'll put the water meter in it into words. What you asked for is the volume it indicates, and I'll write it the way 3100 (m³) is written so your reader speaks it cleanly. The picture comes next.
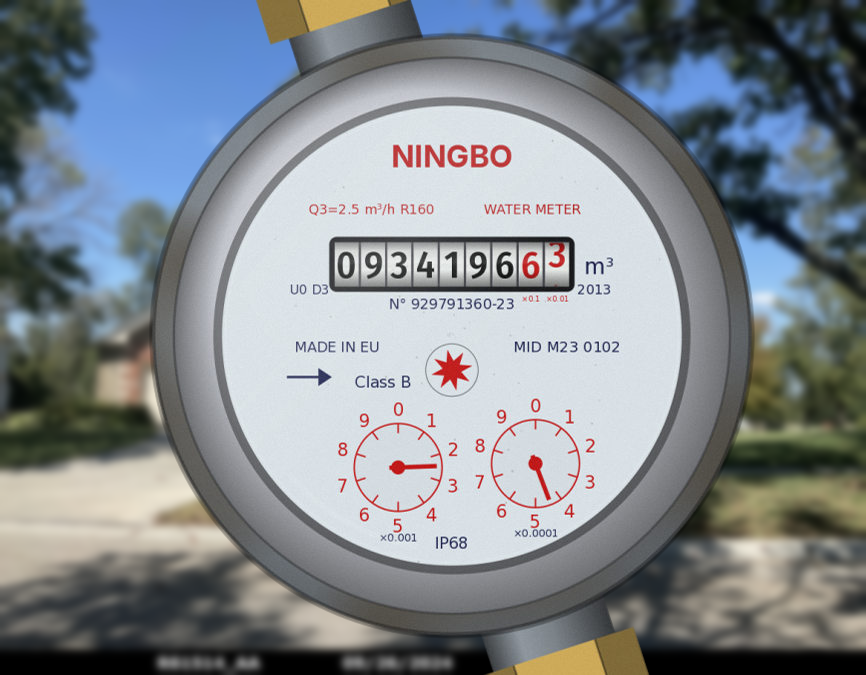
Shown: 934196.6324 (m³)
